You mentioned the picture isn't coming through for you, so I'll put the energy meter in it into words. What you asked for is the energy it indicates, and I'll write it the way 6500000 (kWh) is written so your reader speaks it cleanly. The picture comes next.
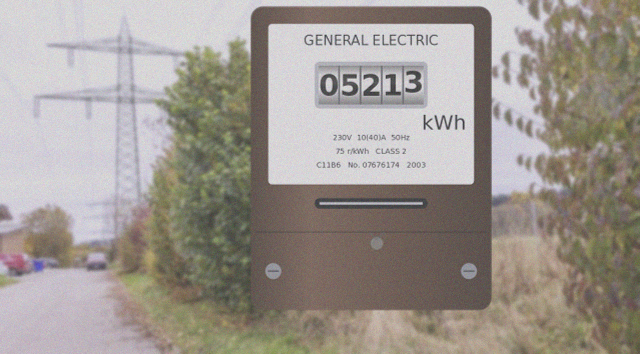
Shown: 5213 (kWh)
